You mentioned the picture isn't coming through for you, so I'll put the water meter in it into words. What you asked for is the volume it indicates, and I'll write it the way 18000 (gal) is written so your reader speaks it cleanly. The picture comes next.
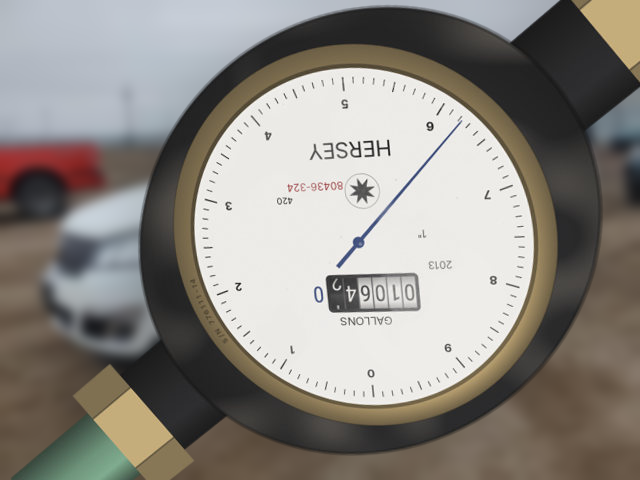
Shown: 106416.2 (gal)
